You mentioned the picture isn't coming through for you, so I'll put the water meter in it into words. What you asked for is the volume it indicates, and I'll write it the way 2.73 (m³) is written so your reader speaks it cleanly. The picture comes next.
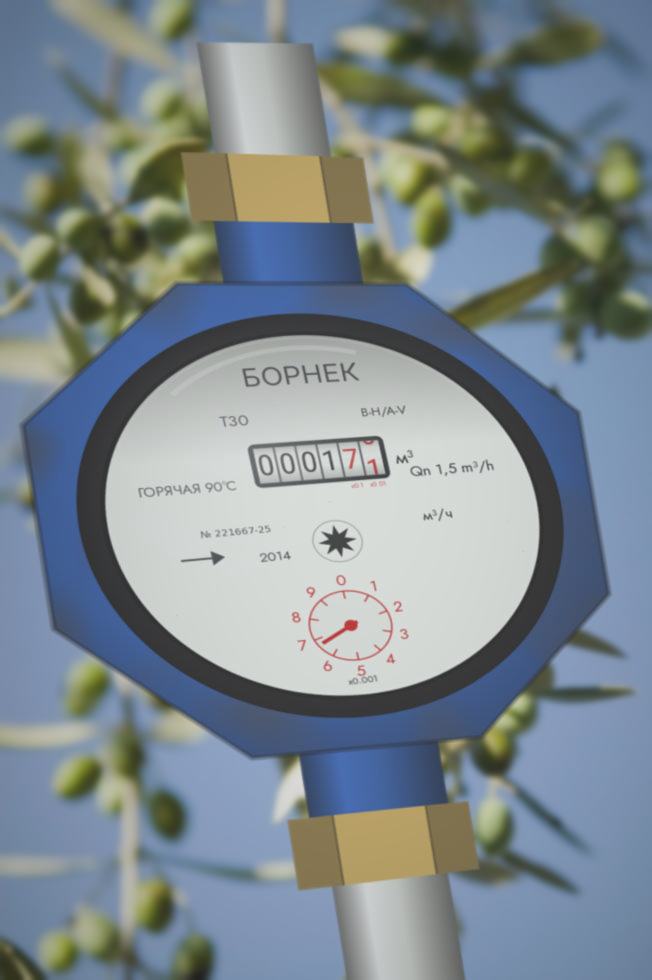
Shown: 1.706 (m³)
